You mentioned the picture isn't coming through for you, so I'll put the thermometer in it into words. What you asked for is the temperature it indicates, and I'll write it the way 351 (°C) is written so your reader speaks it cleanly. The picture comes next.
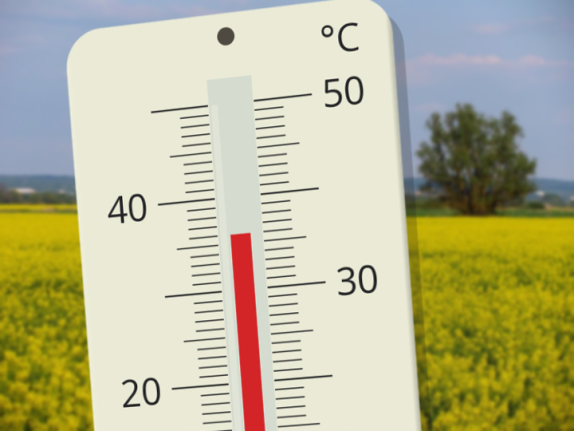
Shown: 36 (°C)
